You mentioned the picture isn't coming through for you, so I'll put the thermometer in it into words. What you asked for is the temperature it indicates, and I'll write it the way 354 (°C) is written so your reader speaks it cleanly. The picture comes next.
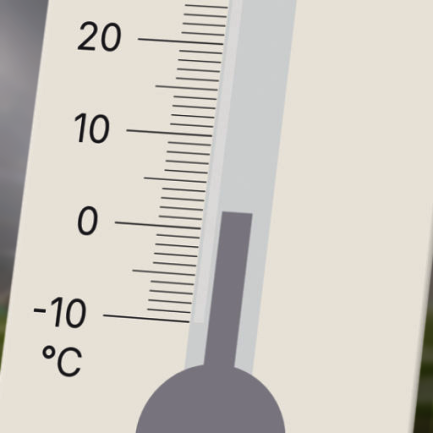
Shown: 2 (°C)
